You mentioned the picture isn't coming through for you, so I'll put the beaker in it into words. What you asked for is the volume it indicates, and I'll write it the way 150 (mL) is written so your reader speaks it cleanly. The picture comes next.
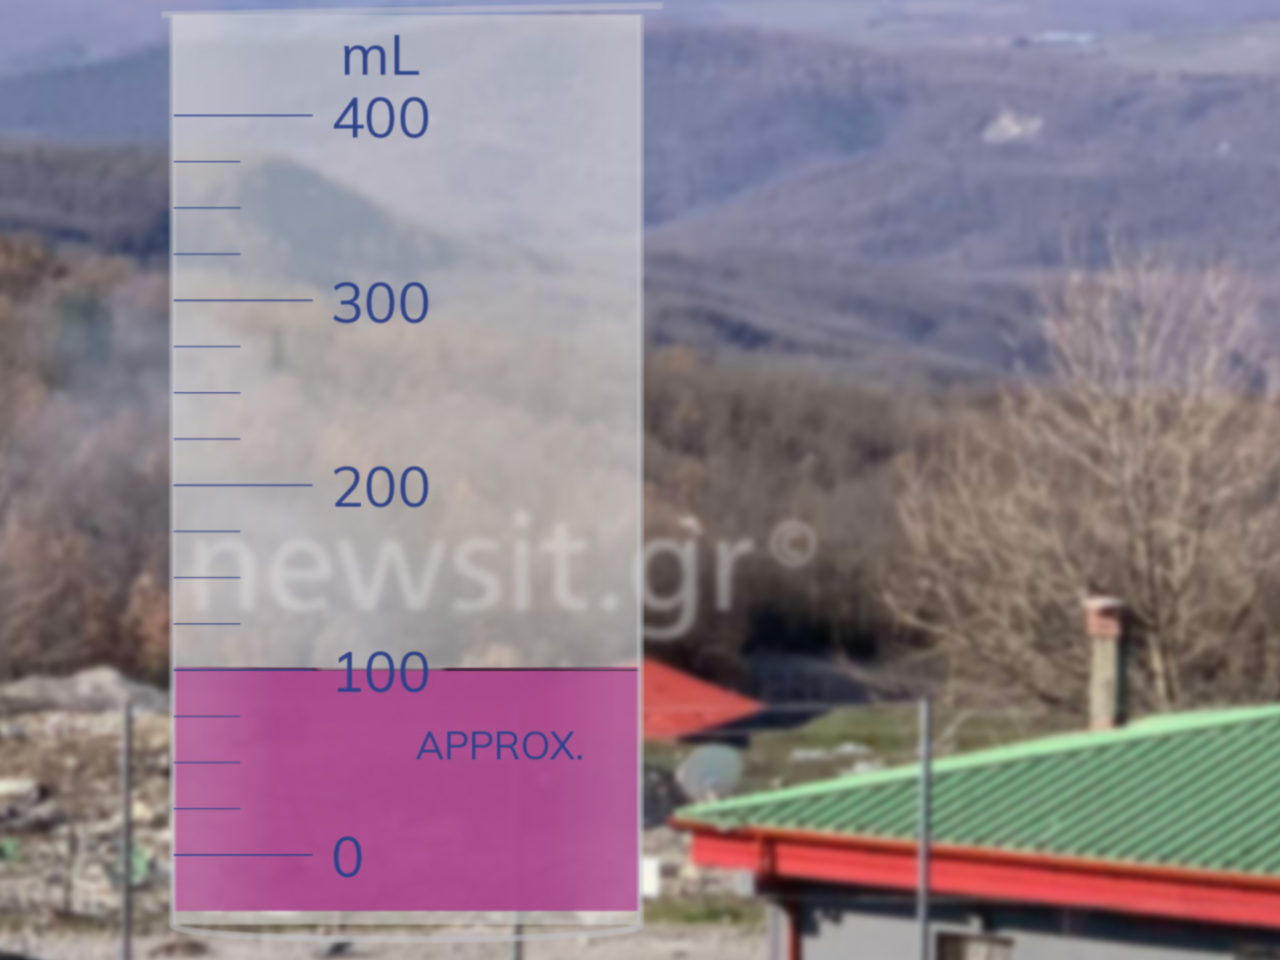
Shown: 100 (mL)
